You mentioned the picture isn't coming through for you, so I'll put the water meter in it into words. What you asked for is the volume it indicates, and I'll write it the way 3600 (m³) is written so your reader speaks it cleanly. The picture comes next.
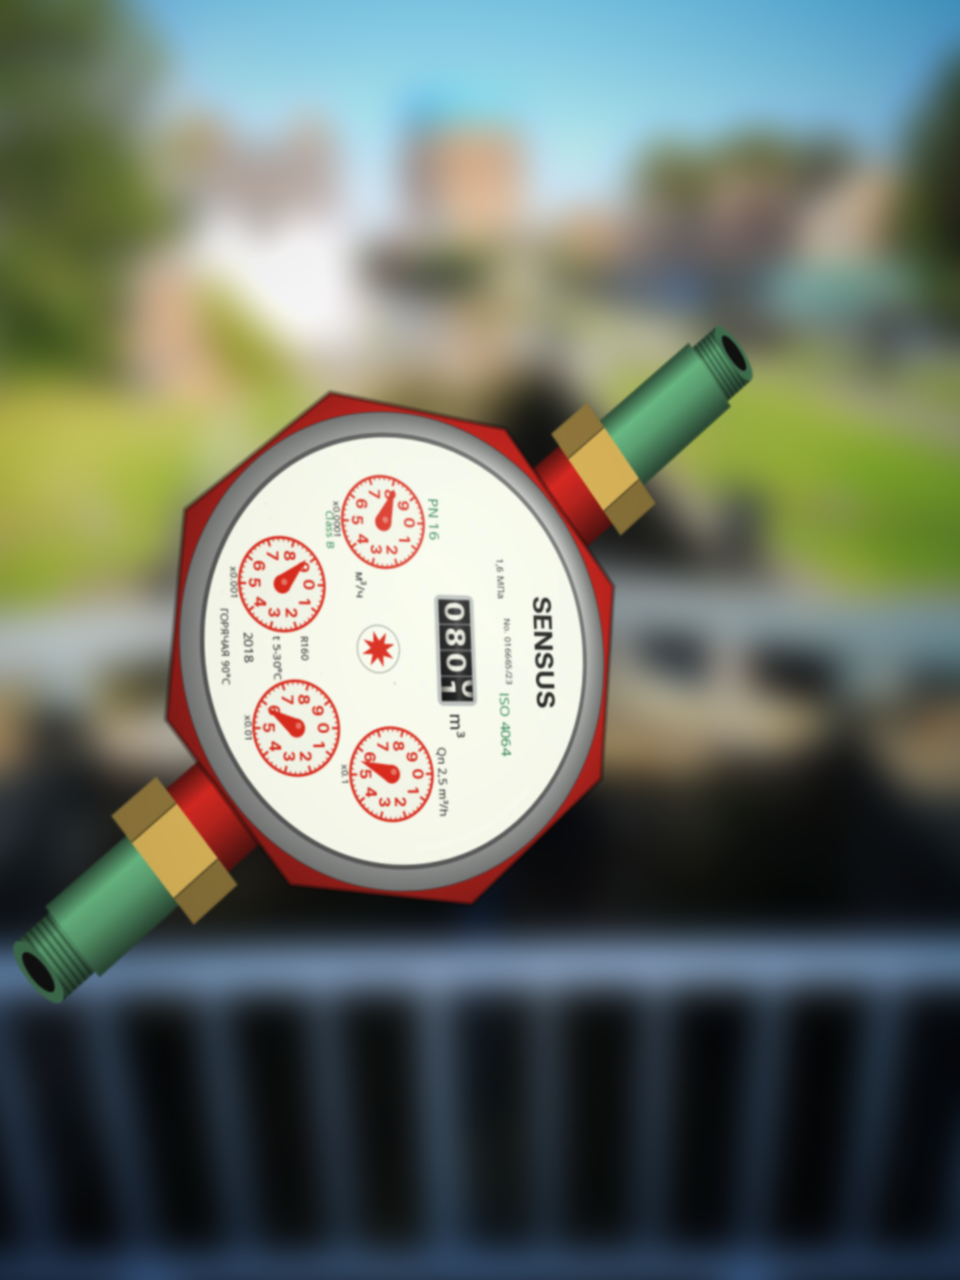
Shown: 800.5588 (m³)
